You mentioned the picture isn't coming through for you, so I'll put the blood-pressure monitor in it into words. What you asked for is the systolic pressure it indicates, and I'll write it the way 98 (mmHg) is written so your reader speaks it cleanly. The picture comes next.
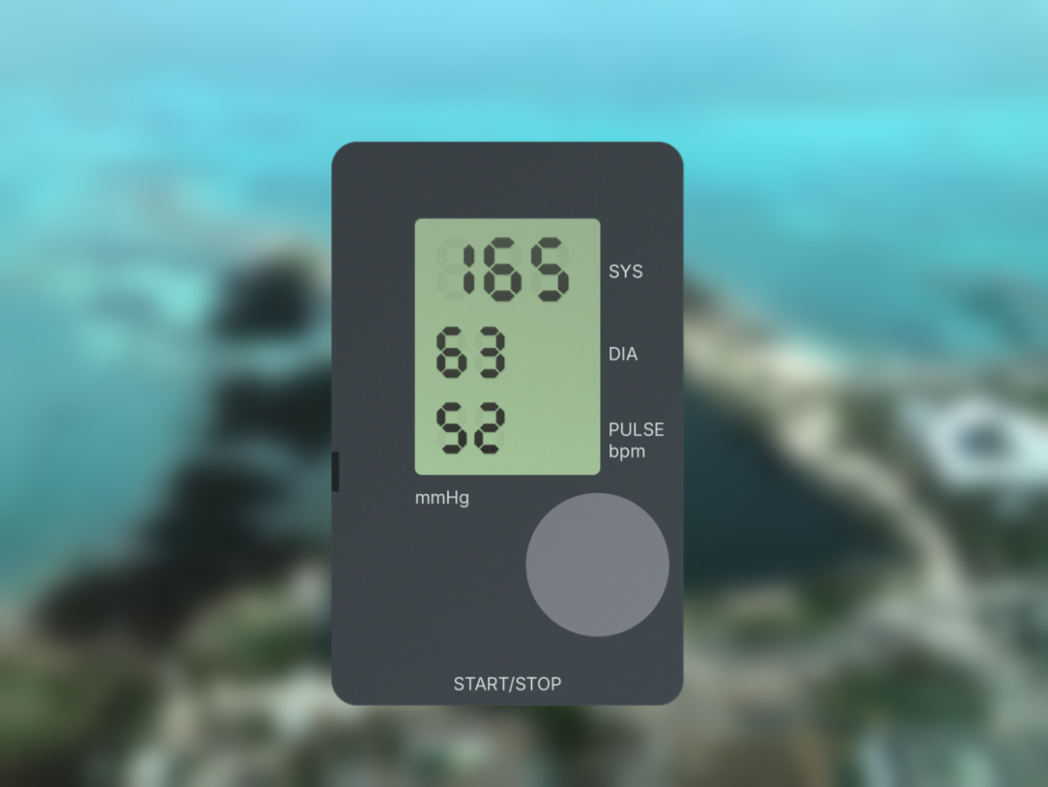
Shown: 165 (mmHg)
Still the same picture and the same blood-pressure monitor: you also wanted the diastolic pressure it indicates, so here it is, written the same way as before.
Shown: 63 (mmHg)
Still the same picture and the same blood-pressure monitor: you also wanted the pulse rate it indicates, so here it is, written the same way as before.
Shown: 52 (bpm)
